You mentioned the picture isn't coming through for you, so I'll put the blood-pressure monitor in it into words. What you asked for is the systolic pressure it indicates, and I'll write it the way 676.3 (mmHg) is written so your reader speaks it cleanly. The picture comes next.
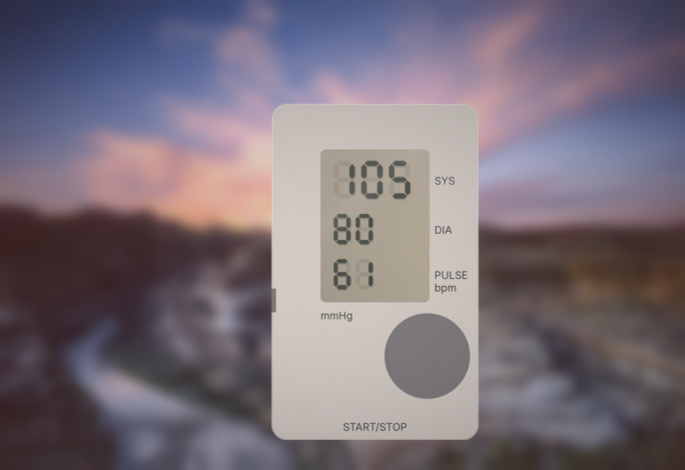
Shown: 105 (mmHg)
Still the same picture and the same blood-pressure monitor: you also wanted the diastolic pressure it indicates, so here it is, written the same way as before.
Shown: 80 (mmHg)
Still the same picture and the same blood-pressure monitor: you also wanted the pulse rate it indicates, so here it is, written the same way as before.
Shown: 61 (bpm)
